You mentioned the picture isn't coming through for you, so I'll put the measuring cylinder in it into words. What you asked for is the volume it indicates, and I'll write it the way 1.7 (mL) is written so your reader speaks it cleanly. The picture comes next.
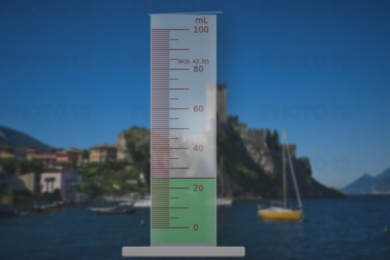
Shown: 25 (mL)
